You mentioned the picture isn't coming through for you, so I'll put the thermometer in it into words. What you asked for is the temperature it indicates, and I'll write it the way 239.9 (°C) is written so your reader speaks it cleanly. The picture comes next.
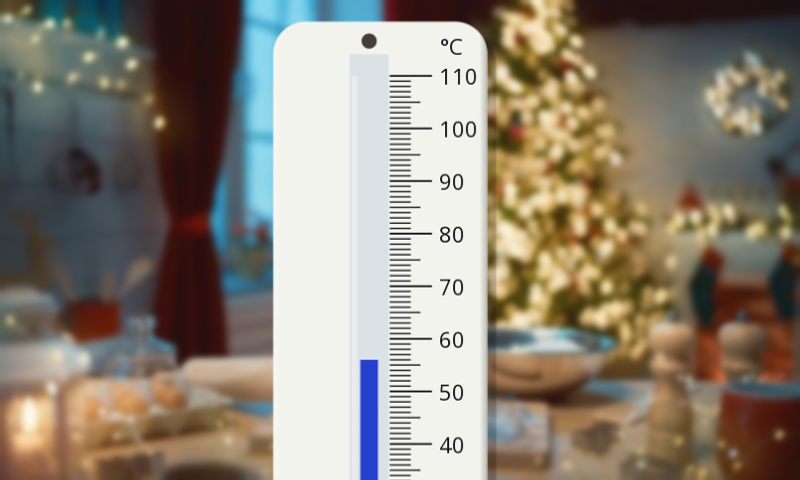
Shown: 56 (°C)
